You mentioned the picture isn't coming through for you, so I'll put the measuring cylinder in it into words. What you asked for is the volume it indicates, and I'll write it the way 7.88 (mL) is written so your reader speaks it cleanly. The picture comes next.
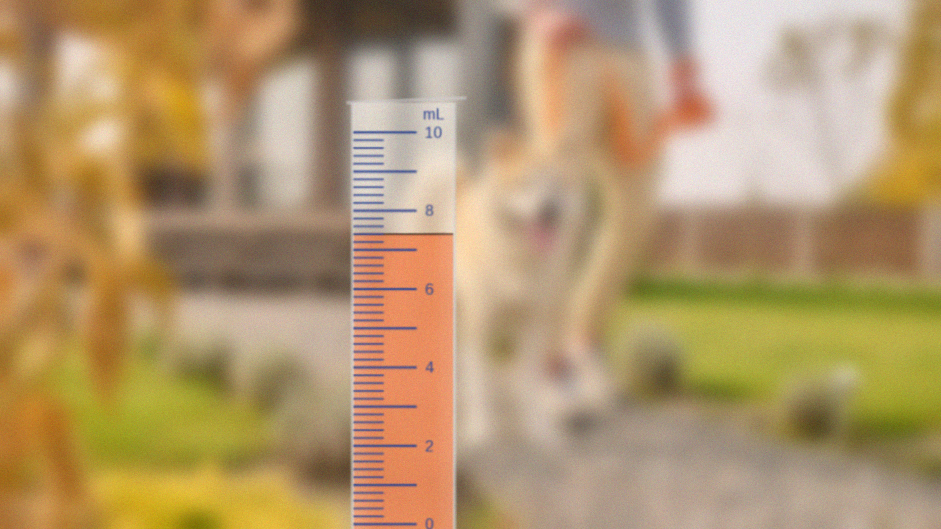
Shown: 7.4 (mL)
